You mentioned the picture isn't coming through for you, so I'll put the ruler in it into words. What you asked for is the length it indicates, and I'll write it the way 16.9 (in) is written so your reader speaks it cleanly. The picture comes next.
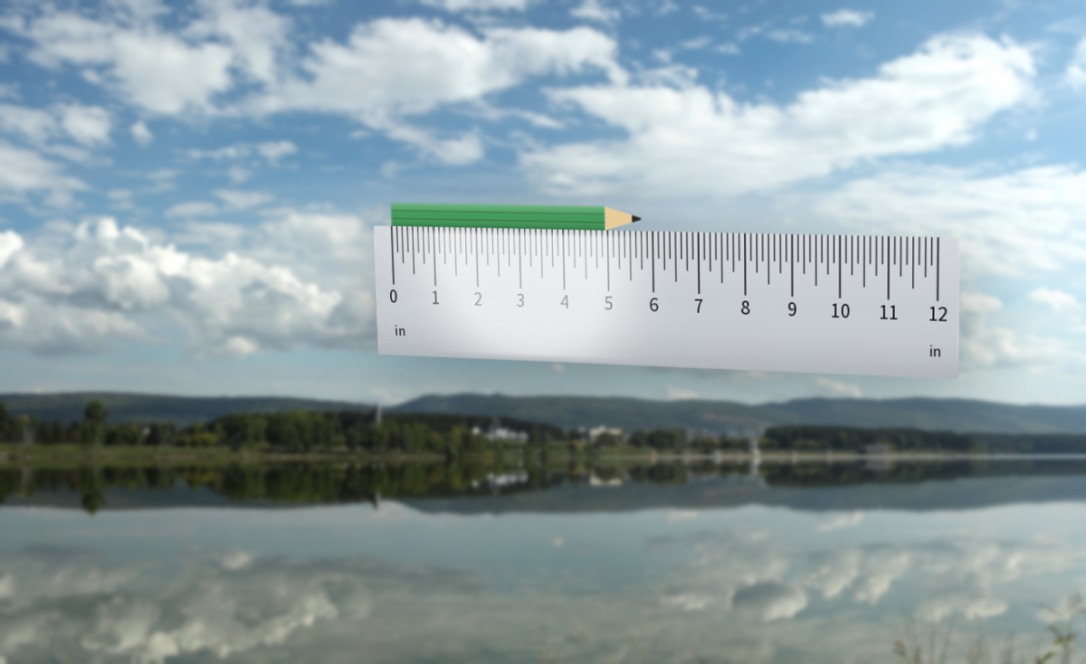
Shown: 5.75 (in)
